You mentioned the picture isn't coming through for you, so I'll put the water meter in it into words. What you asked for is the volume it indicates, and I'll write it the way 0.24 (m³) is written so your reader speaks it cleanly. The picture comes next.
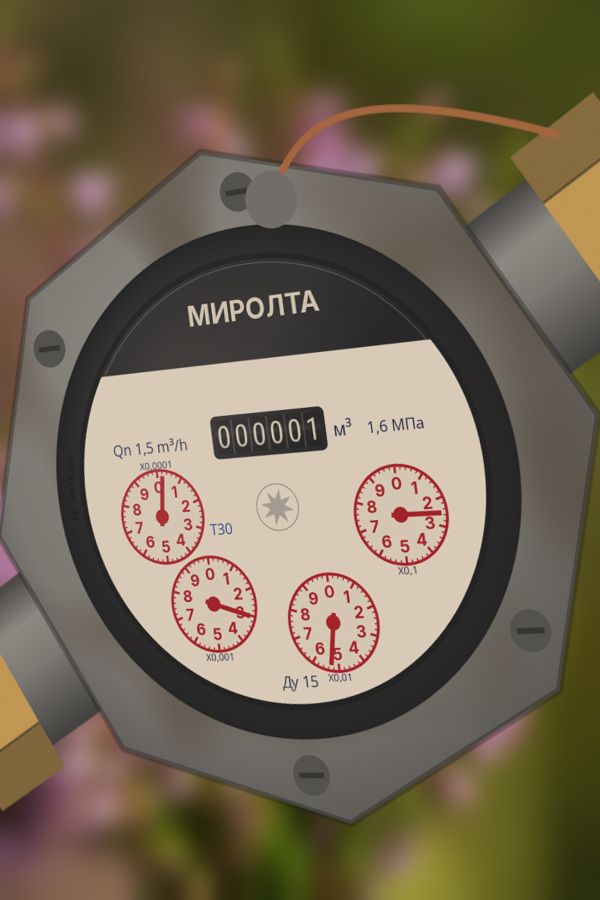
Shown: 1.2530 (m³)
